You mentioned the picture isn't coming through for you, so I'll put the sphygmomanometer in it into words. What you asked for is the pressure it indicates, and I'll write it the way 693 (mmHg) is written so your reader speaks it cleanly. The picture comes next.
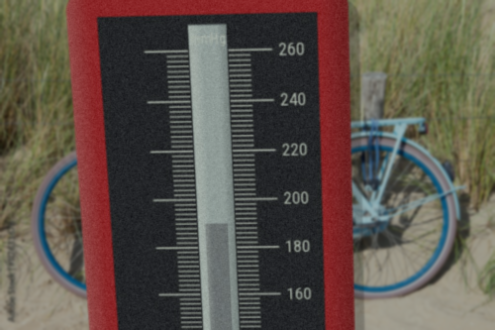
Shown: 190 (mmHg)
